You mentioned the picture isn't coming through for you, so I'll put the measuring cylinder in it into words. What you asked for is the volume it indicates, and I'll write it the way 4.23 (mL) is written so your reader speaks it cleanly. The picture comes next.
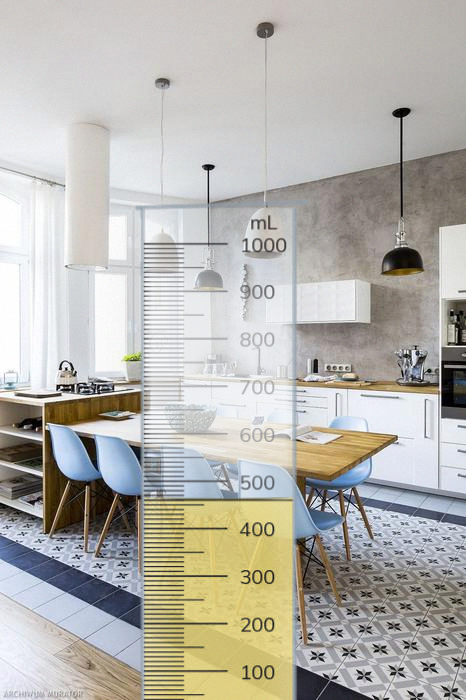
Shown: 460 (mL)
